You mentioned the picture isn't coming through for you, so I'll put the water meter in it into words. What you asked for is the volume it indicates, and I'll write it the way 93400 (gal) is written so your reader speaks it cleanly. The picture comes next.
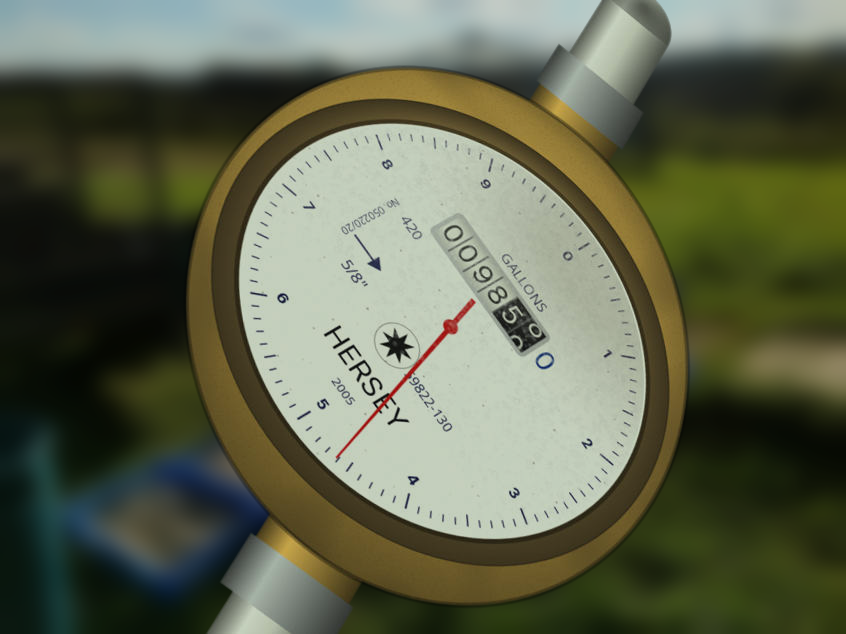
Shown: 98584.6 (gal)
